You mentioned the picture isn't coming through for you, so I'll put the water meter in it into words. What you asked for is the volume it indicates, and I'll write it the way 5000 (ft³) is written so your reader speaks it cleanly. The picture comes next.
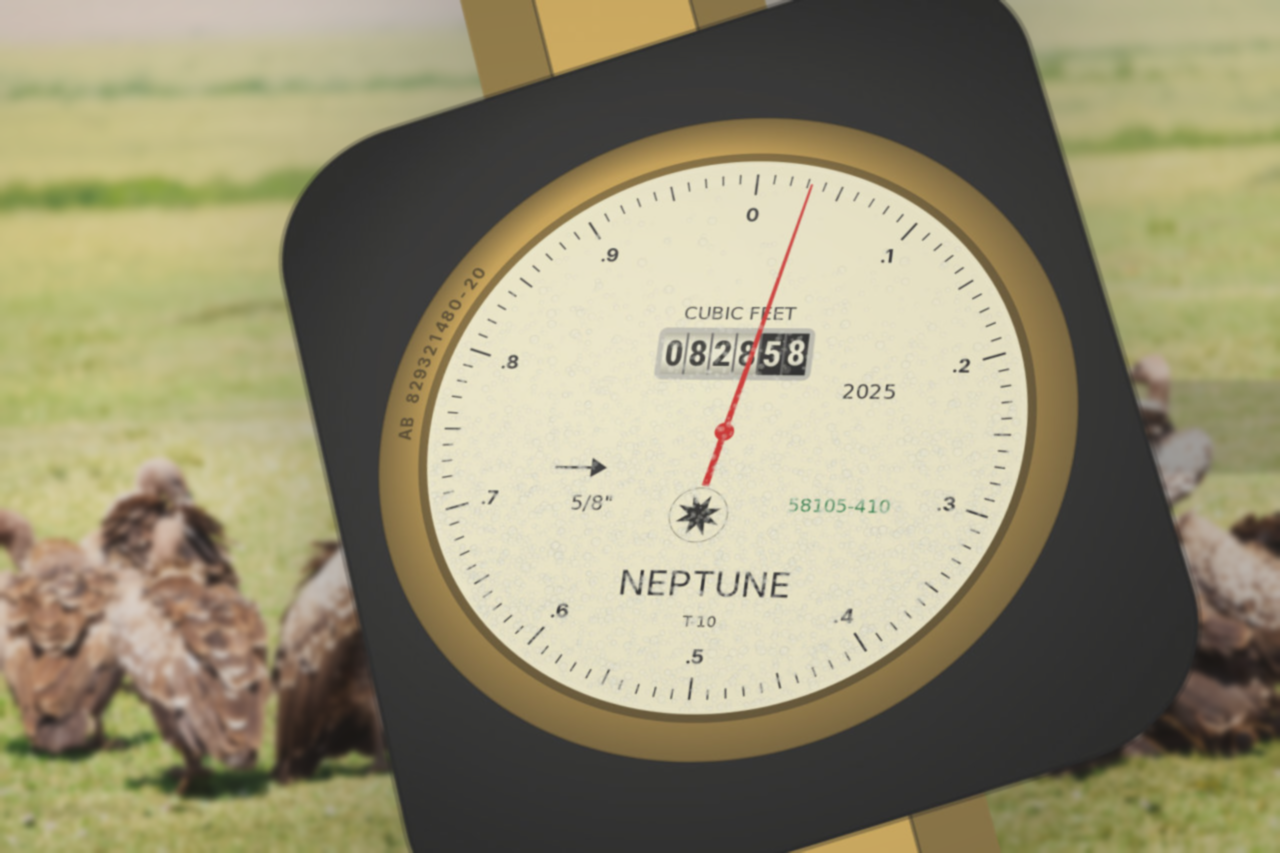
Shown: 82858.03 (ft³)
